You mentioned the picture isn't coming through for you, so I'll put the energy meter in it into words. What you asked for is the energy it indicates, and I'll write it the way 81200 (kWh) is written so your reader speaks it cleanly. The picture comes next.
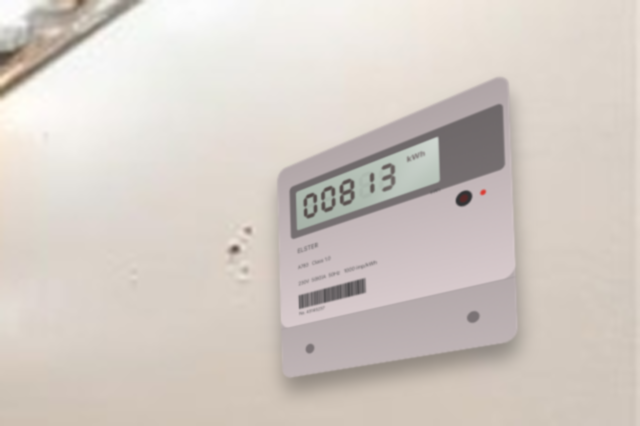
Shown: 813 (kWh)
